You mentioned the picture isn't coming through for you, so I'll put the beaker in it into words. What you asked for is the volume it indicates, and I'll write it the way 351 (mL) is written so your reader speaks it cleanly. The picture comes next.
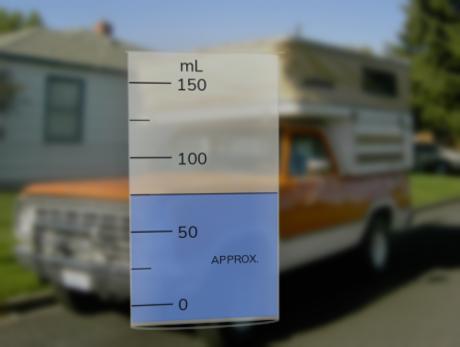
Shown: 75 (mL)
